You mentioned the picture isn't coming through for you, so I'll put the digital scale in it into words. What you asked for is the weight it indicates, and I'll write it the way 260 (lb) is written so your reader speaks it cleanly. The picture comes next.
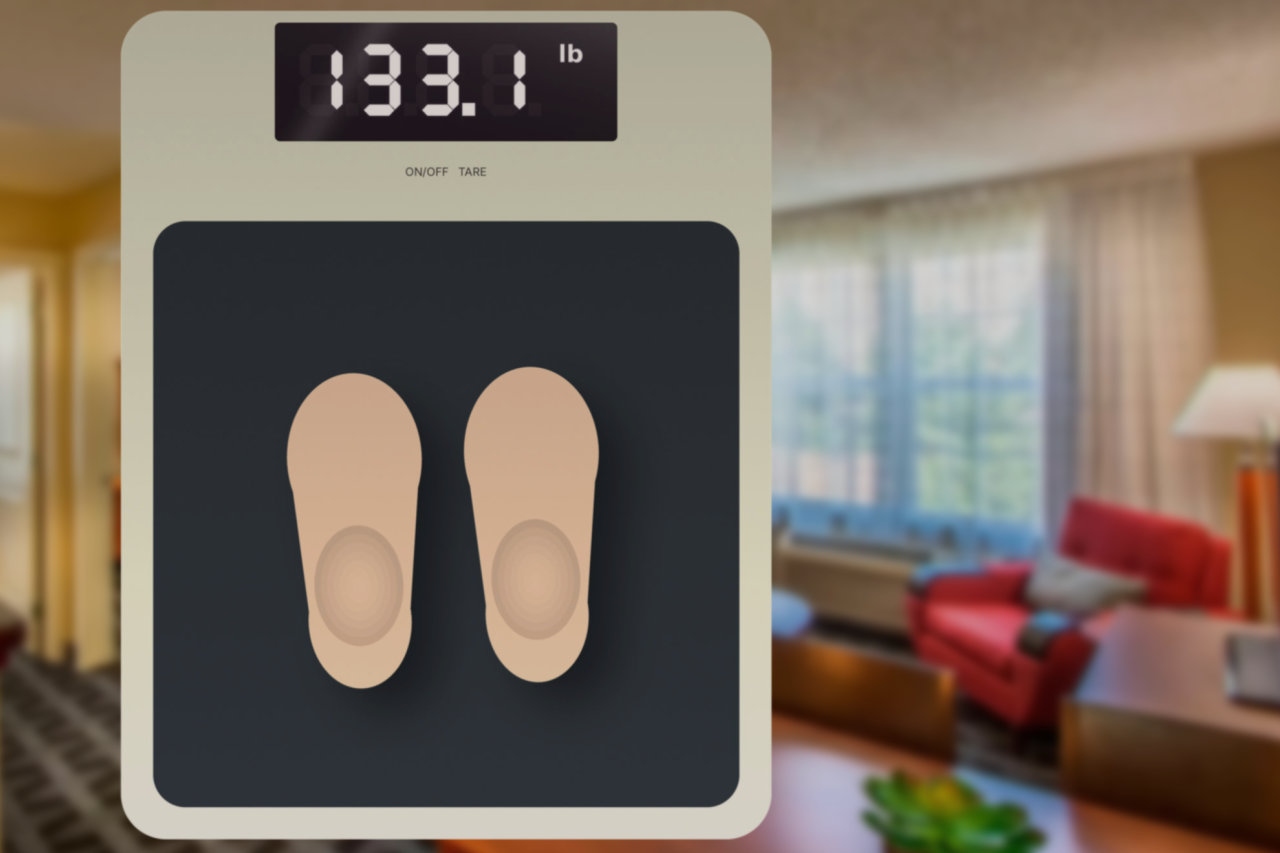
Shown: 133.1 (lb)
